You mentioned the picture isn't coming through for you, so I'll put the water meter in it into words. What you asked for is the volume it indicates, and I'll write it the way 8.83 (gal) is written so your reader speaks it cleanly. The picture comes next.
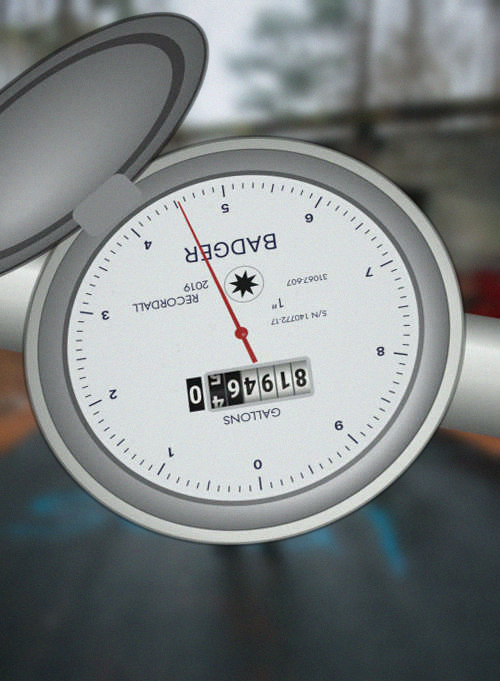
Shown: 8194644.5 (gal)
